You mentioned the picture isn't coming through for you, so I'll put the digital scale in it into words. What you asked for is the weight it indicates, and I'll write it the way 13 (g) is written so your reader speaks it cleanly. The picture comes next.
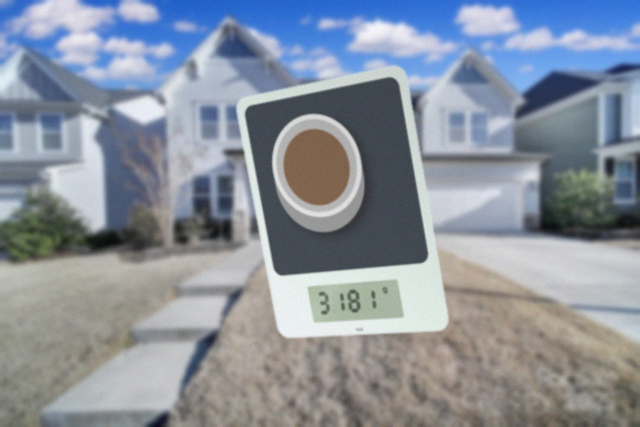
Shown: 3181 (g)
